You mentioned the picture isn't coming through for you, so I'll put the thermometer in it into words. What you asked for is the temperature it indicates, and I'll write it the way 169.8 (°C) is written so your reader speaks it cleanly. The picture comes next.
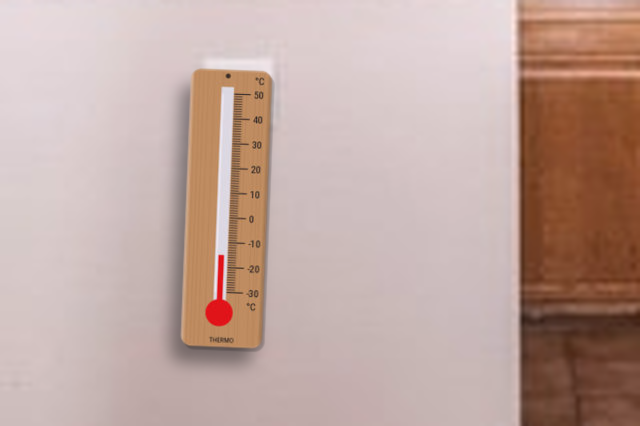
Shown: -15 (°C)
